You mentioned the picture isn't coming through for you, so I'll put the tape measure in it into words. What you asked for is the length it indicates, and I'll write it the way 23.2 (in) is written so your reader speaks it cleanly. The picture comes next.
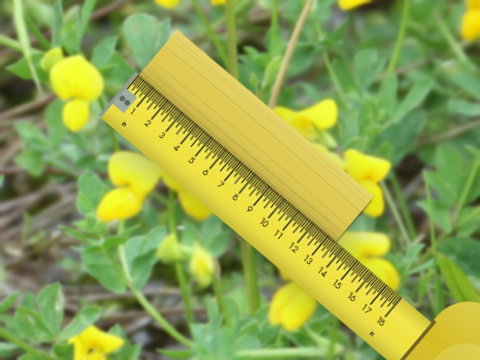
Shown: 13.5 (in)
